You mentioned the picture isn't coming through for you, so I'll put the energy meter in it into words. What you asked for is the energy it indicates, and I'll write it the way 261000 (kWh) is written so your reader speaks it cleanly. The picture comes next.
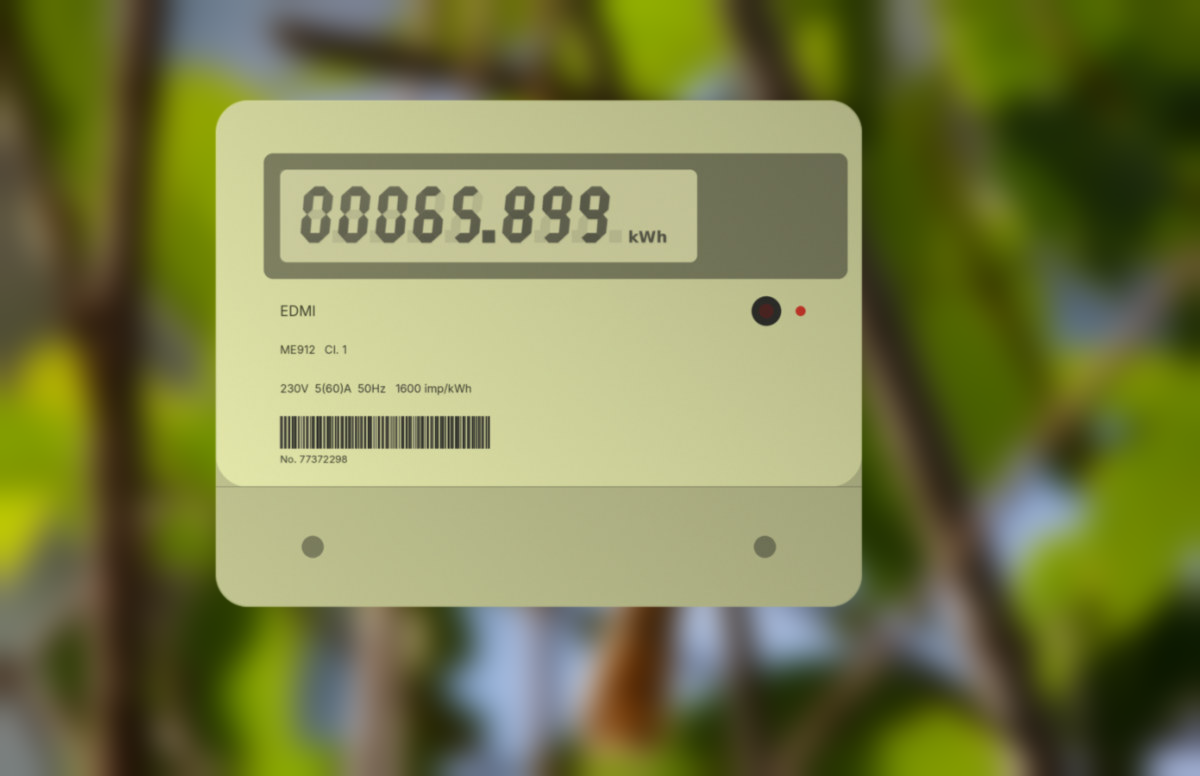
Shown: 65.899 (kWh)
